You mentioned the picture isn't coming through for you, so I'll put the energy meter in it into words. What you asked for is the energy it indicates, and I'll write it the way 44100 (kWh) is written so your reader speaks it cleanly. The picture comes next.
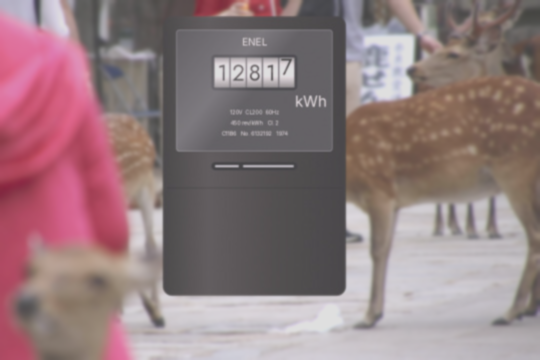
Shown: 12817 (kWh)
